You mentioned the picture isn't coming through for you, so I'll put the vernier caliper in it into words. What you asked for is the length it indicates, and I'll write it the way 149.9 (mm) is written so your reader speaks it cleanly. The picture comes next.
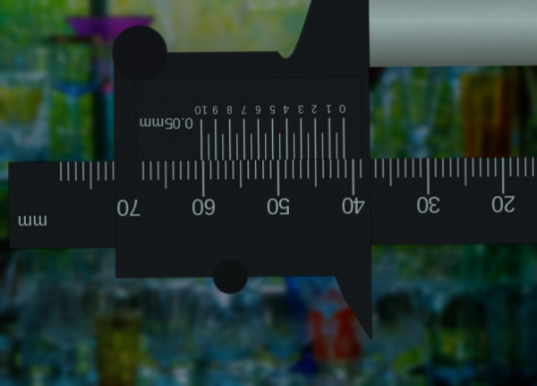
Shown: 41.2 (mm)
